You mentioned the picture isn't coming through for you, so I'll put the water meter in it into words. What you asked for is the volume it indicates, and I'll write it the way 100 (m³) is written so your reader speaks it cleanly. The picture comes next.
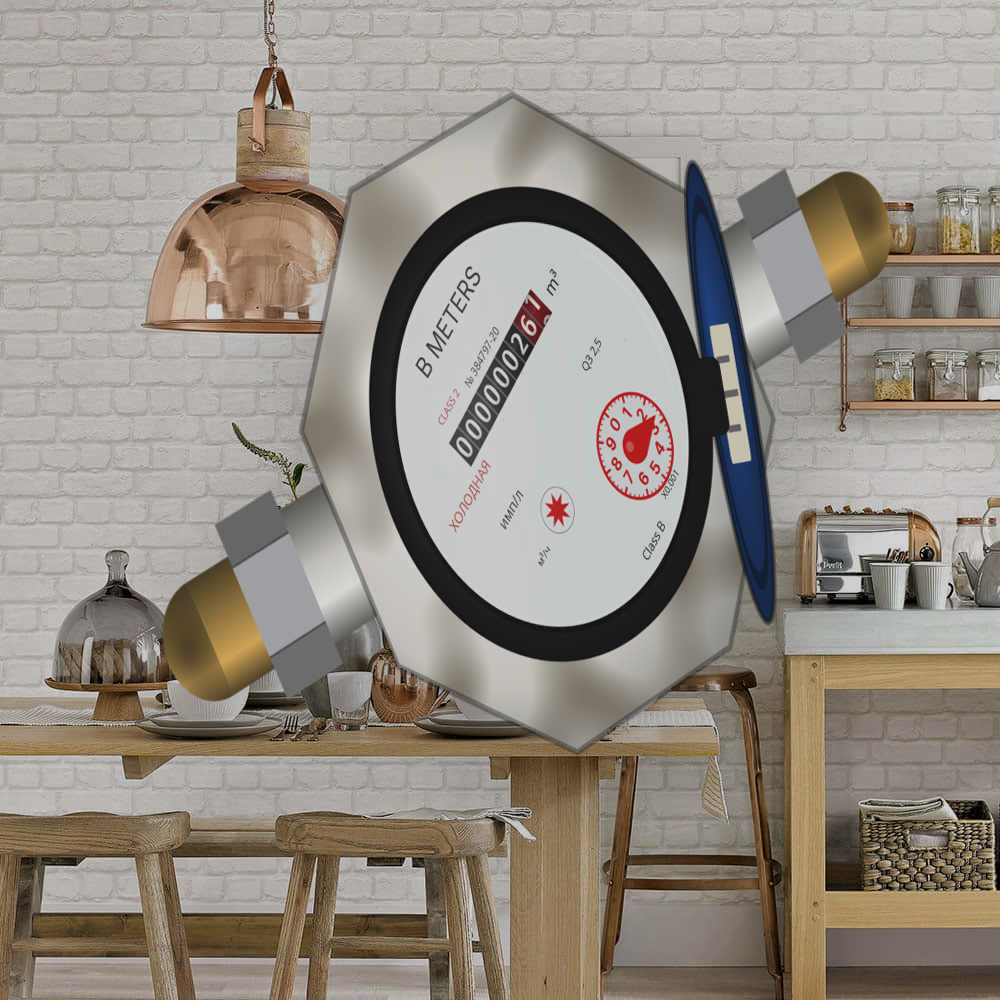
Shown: 2.612 (m³)
